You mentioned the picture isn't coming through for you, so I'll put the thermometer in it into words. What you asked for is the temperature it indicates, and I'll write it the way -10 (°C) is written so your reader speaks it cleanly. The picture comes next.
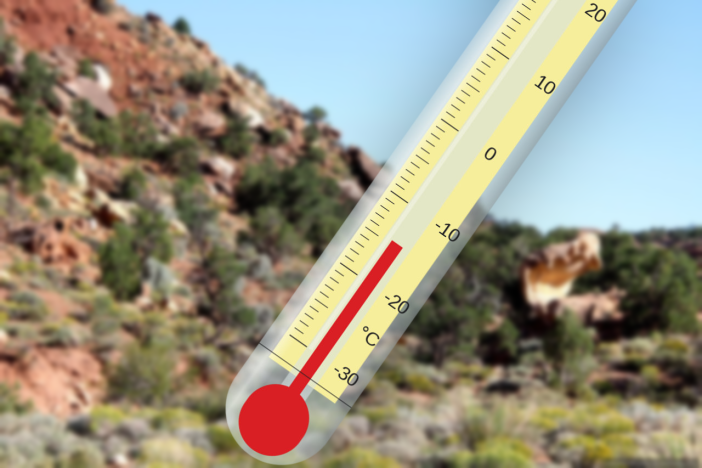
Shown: -14.5 (°C)
